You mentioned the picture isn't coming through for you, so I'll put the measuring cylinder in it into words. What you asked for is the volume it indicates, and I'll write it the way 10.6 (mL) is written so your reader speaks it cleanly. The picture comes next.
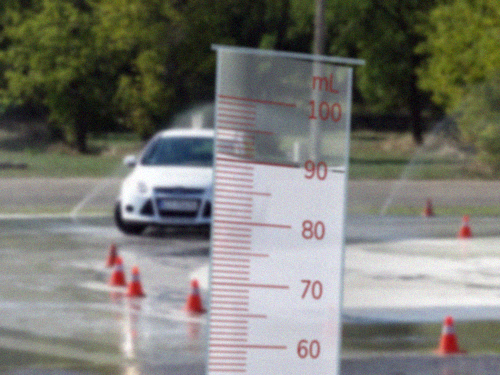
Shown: 90 (mL)
